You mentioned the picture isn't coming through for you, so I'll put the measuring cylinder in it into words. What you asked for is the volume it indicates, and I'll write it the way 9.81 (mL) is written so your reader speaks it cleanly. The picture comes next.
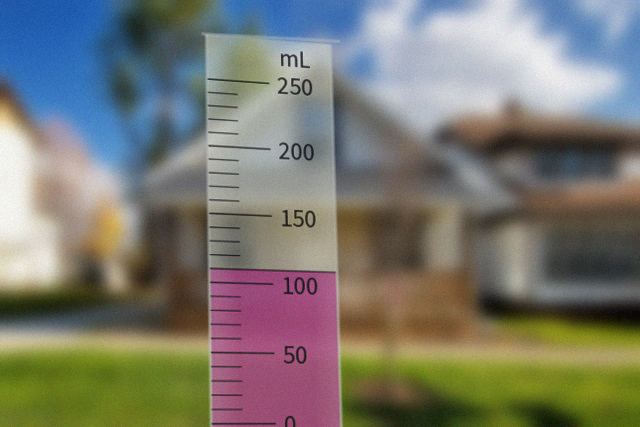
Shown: 110 (mL)
